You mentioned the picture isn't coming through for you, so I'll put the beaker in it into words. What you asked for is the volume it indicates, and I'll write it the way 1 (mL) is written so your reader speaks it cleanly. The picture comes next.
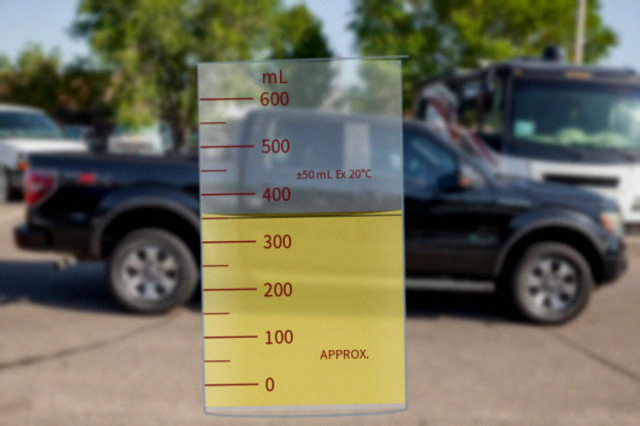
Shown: 350 (mL)
